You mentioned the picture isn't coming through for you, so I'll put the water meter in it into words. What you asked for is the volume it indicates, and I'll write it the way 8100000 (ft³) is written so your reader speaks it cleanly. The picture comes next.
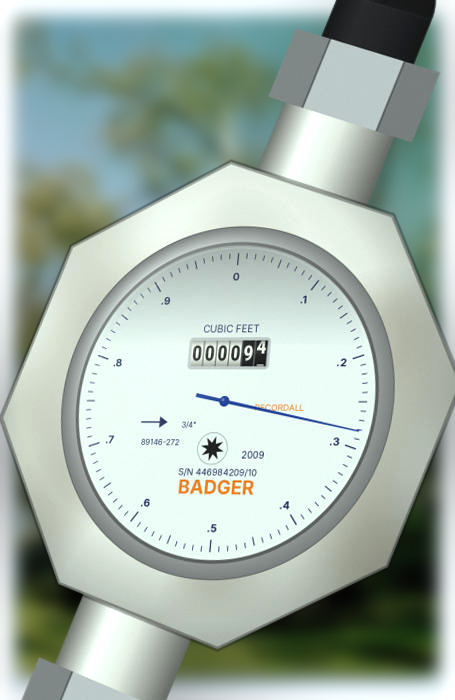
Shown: 94.28 (ft³)
